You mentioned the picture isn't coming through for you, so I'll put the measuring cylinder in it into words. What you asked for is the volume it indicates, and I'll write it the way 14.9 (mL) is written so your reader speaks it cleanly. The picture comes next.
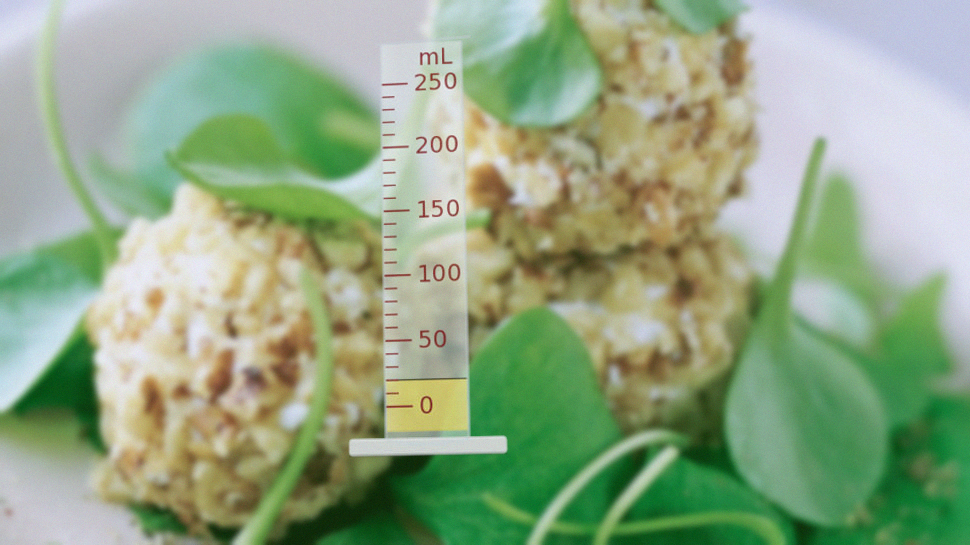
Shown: 20 (mL)
